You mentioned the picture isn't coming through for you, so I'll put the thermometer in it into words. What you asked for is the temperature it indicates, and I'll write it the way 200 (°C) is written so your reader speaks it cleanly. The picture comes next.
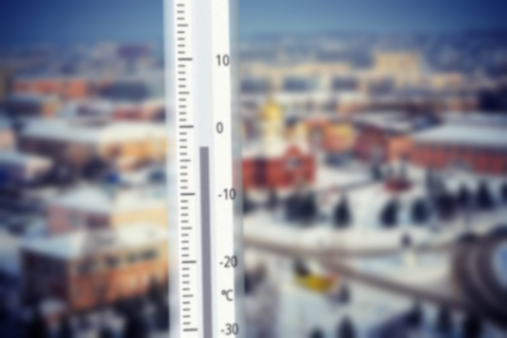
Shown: -3 (°C)
